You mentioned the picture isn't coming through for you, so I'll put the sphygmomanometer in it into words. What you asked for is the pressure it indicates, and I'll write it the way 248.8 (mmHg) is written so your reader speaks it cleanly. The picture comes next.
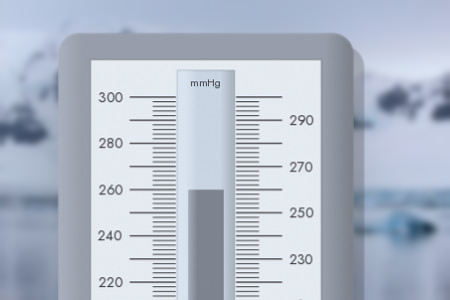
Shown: 260 (mmHg)
